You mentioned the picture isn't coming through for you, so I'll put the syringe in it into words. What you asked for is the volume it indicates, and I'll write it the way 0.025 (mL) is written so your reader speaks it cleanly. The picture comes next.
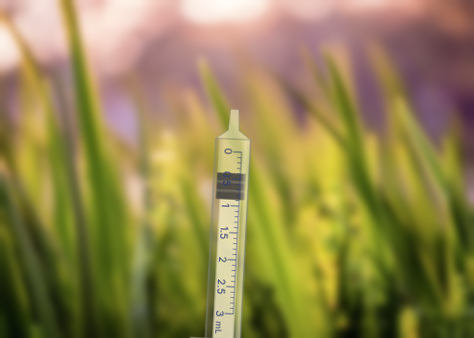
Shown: 0.4 (mL)
